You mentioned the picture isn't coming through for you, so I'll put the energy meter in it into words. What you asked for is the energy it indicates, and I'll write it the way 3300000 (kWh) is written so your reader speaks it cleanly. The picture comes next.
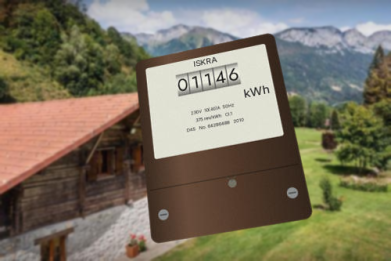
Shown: 1146 (kWh)
